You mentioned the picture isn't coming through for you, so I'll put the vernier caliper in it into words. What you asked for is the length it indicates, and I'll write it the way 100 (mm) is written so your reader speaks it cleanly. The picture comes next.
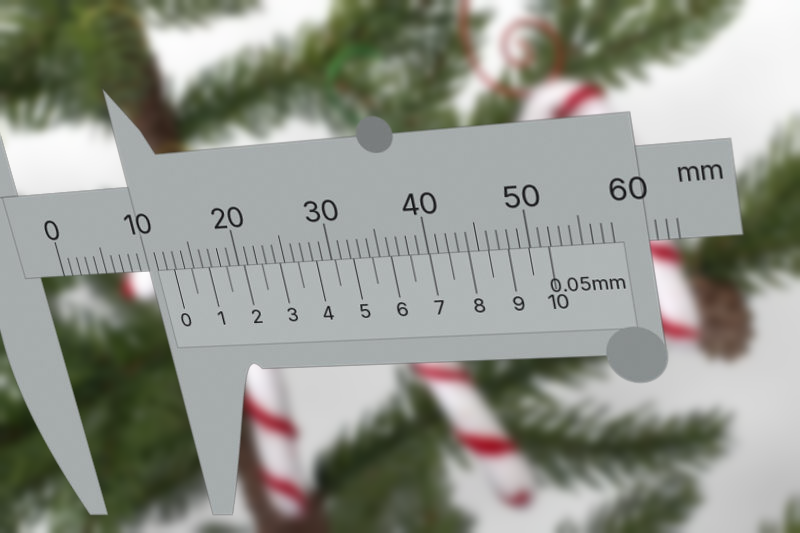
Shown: 12.8 (mm)
